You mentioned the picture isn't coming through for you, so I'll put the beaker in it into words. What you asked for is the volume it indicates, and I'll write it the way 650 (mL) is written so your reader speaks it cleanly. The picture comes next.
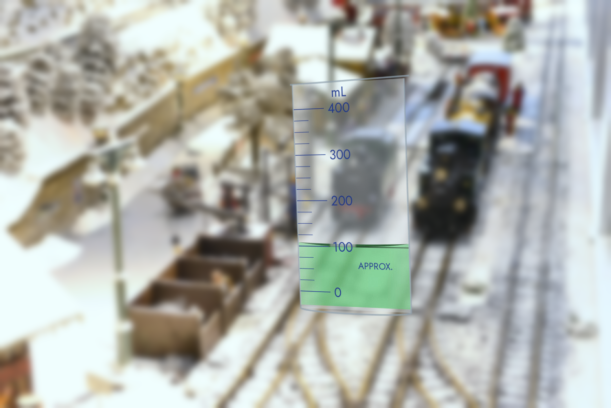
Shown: 100 (mL)
